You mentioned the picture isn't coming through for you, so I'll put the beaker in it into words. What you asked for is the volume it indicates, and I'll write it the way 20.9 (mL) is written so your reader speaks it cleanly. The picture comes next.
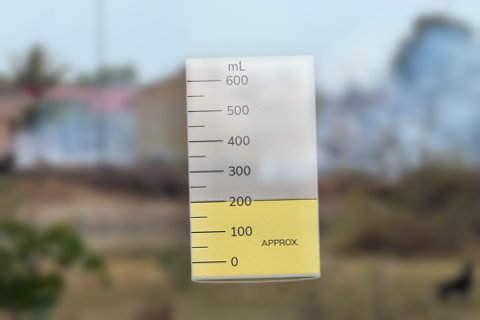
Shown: 200 (mL)
